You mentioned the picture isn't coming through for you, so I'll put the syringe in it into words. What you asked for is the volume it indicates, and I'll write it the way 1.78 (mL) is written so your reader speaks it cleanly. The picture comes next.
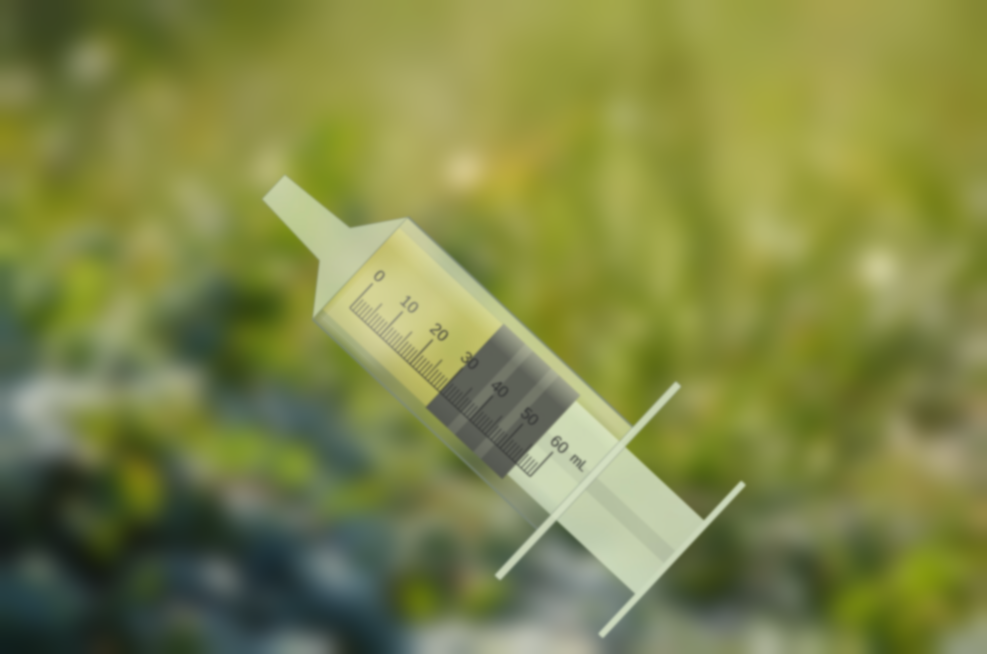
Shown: 30 (mL)
